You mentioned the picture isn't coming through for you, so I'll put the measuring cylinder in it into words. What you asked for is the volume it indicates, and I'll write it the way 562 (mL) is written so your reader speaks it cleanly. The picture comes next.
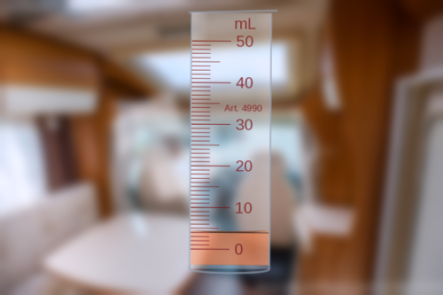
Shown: 4 (mL)
